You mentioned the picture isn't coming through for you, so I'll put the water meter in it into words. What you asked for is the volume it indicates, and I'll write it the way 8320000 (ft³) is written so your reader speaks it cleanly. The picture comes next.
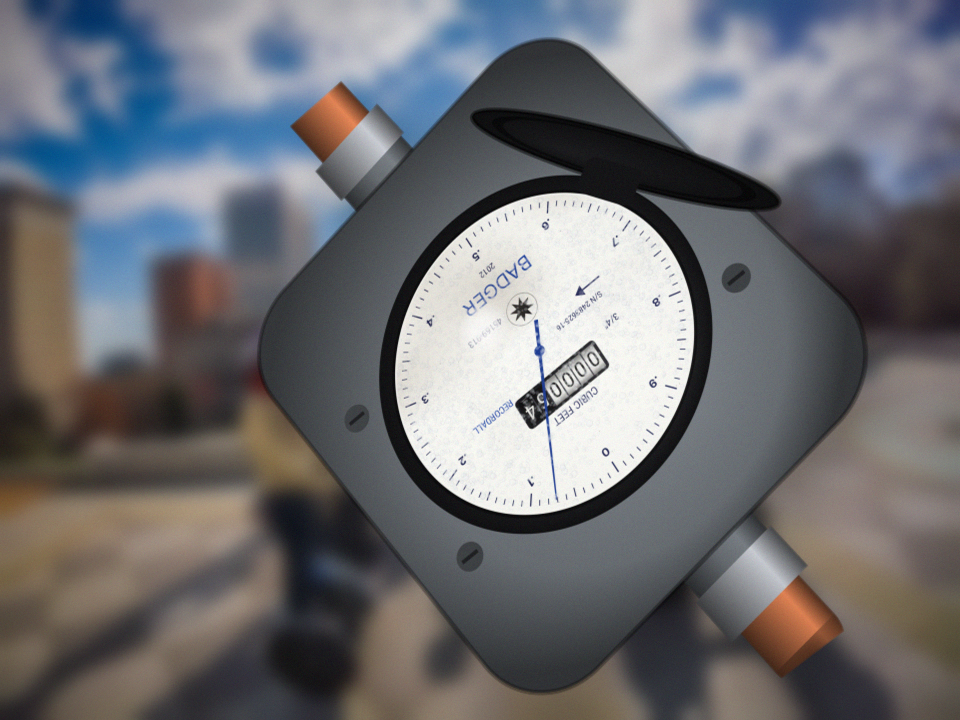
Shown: 54.07 (ft³)
